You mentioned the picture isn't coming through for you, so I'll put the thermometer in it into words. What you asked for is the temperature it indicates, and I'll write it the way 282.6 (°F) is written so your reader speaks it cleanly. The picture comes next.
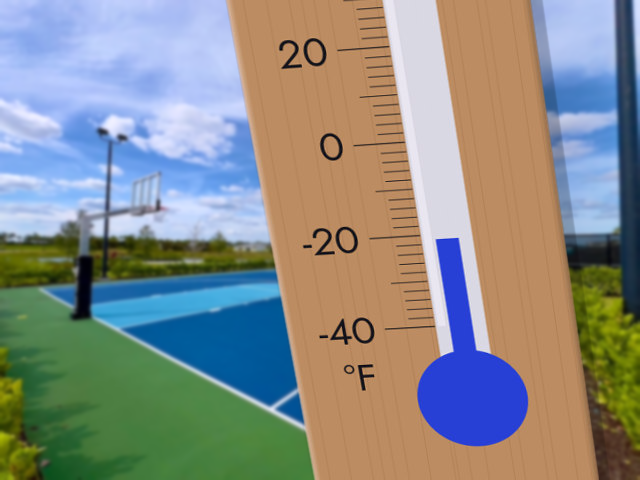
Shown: -21 (°F)
